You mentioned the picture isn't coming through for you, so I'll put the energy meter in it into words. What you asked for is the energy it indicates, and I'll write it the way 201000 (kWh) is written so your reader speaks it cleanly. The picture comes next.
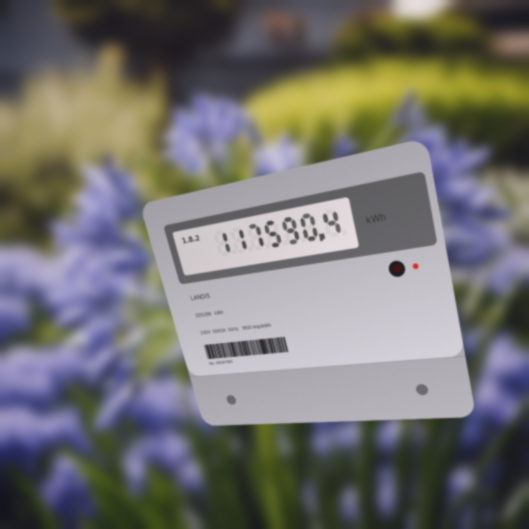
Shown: 117590.4 (kWh)
